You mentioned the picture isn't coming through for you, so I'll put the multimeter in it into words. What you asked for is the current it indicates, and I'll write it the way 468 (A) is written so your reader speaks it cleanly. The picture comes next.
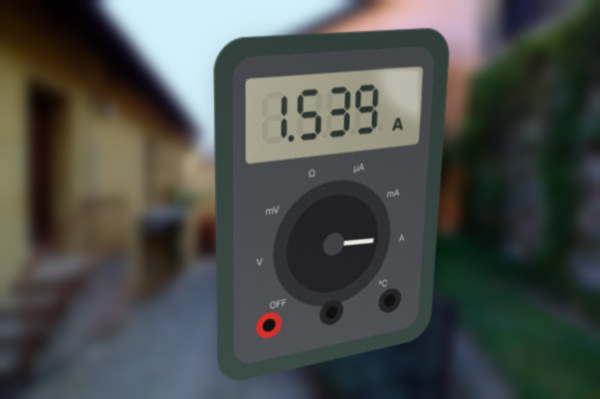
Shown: 1.539 (A)
